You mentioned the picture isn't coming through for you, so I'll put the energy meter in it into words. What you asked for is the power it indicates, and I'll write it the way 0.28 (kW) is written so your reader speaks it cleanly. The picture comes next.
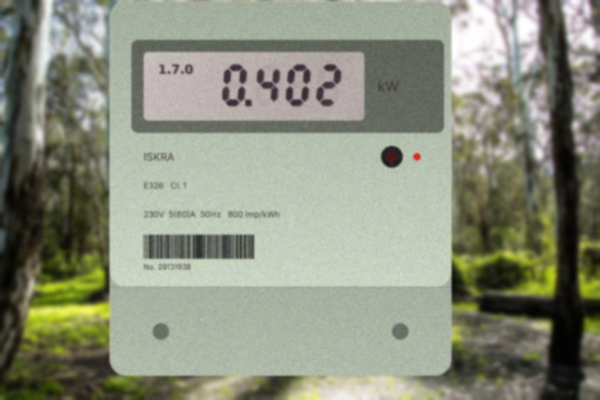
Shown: 0.402 (kW)
